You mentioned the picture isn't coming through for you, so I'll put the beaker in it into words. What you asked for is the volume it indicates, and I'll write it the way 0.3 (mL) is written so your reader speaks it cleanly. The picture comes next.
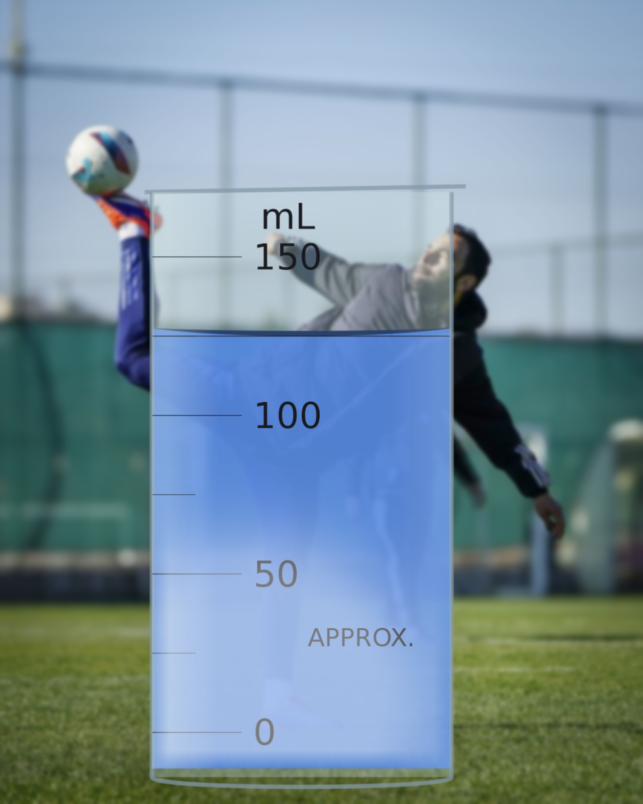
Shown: 125 (mL)
